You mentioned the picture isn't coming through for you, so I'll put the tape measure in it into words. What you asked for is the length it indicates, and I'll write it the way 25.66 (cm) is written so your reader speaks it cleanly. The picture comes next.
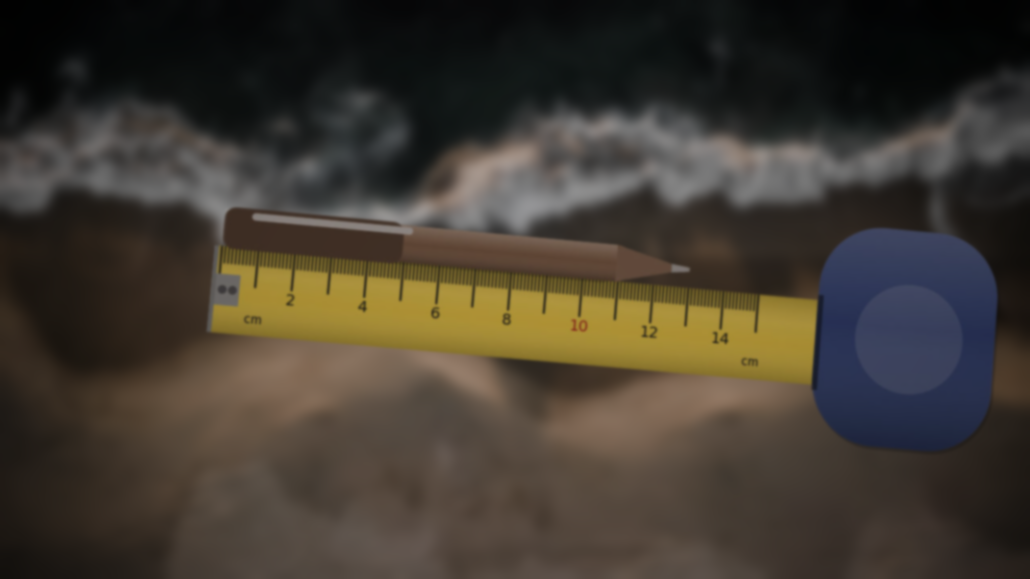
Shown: 13 (cm)
